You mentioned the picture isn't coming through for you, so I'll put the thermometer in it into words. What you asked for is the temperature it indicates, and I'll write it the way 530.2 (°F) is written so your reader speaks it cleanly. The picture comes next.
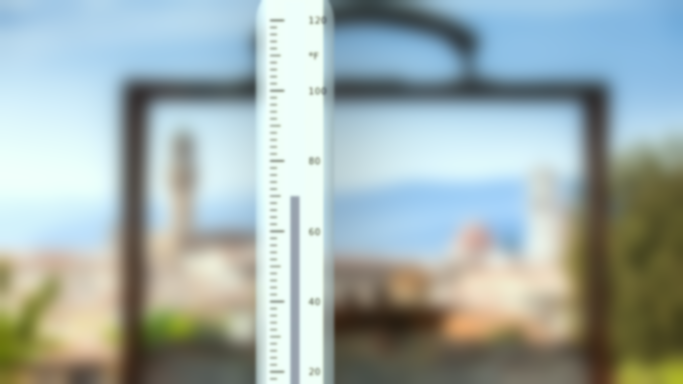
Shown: 70 (°F)
